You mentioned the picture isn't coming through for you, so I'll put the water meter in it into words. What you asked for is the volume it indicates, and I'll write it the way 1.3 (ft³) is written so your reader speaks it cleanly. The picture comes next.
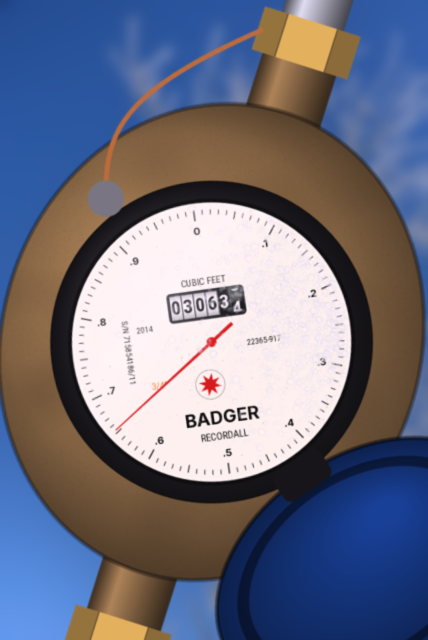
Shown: 30633.65 (ft³)
